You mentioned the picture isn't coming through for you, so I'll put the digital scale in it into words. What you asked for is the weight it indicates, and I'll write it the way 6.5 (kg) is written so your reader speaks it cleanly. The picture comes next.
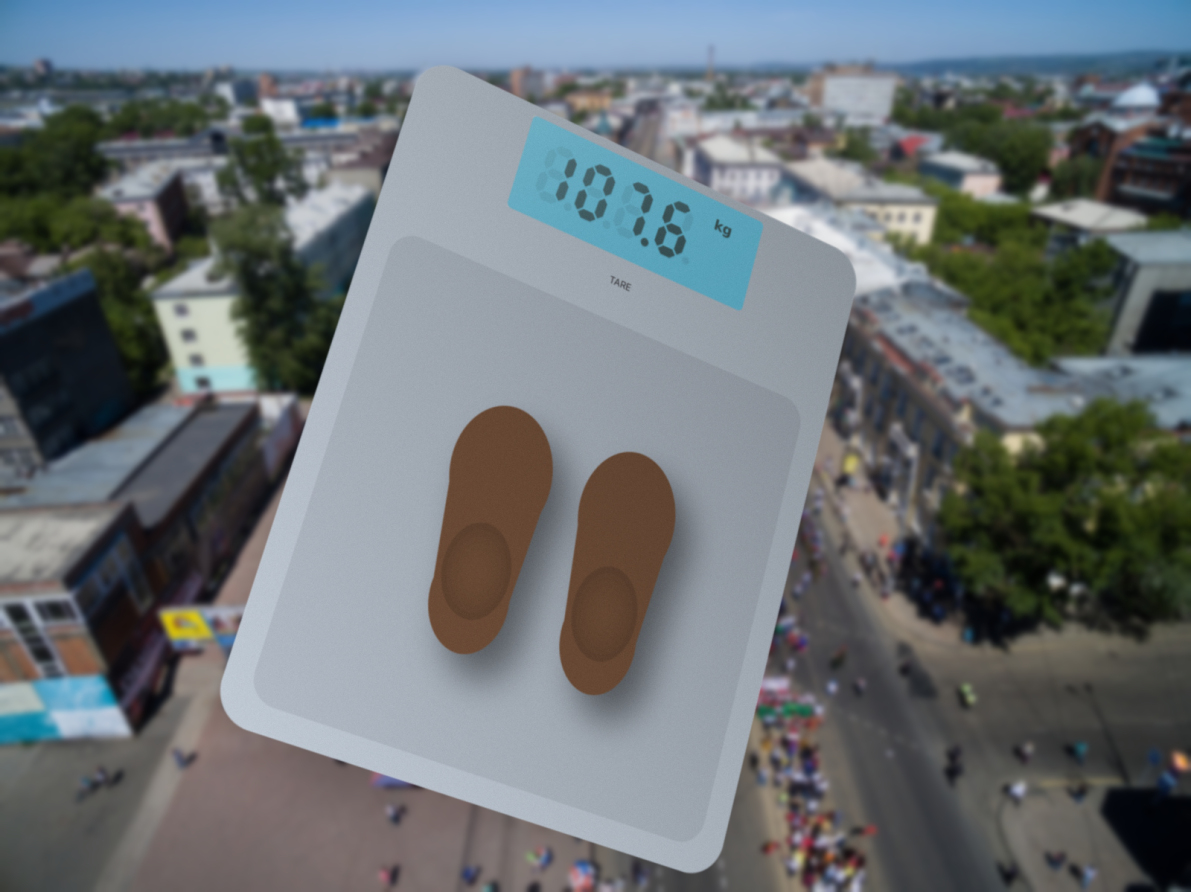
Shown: 107.6 (kg)
